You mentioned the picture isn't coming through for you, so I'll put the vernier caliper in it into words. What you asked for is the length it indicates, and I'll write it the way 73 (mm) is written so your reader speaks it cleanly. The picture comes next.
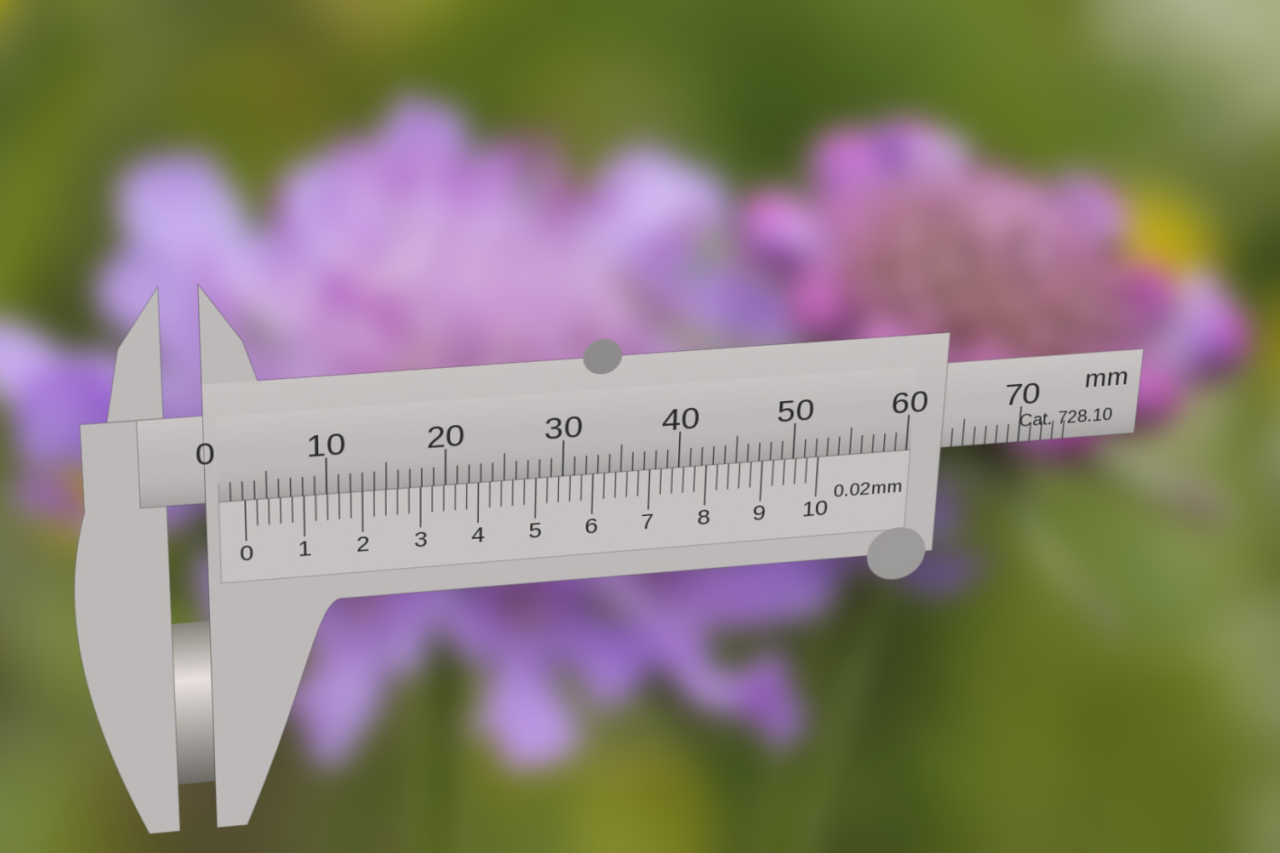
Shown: 3.2 (mm)
